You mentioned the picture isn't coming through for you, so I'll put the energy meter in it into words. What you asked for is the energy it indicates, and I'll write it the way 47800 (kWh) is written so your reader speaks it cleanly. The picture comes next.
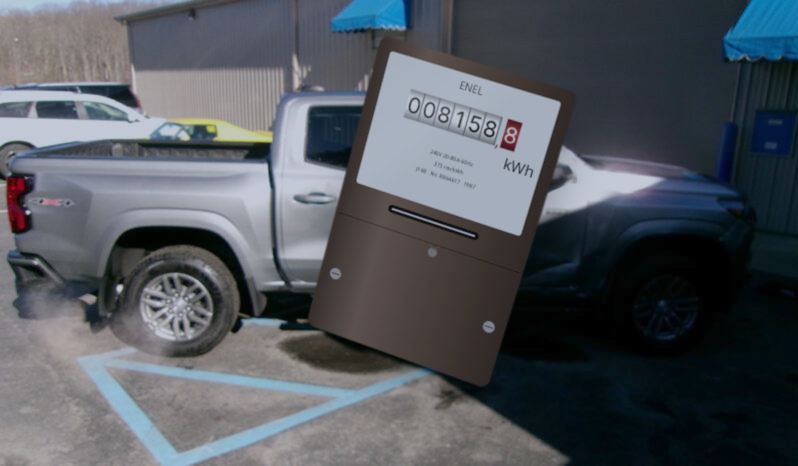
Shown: 8158.8 (kWh)
